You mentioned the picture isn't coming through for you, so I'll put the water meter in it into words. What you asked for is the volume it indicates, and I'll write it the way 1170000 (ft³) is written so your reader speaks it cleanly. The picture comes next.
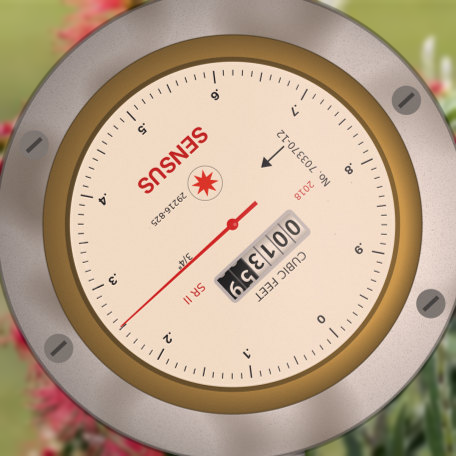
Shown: 1359.25 (ft³)
